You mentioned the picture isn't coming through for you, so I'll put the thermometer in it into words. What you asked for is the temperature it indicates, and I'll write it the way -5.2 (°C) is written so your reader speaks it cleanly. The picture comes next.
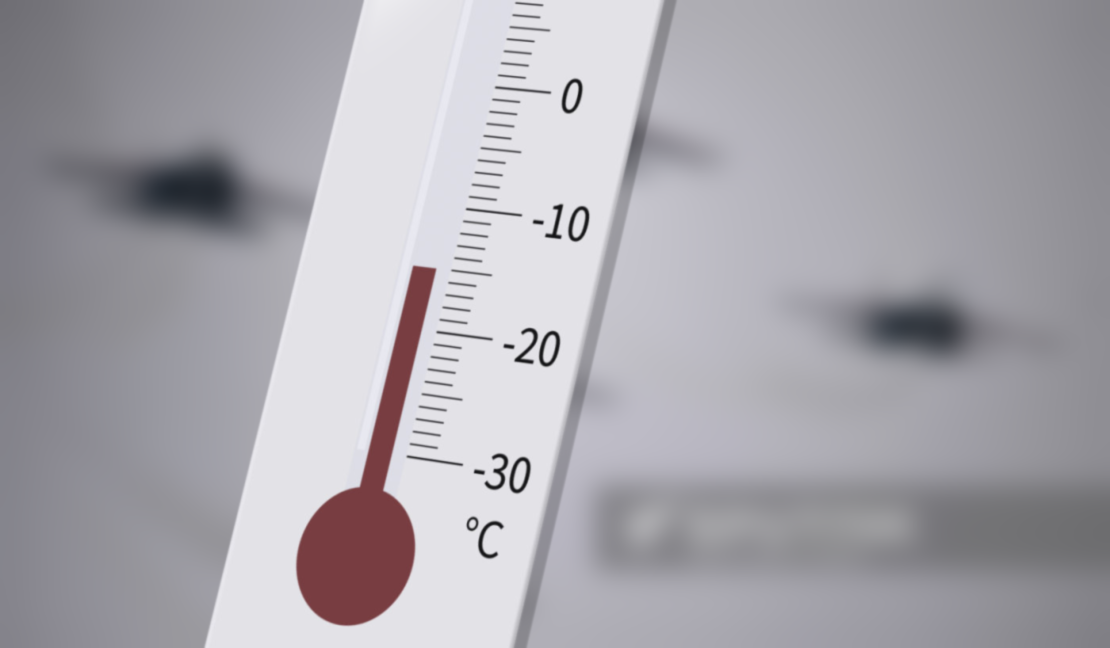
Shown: -15 (°C)
